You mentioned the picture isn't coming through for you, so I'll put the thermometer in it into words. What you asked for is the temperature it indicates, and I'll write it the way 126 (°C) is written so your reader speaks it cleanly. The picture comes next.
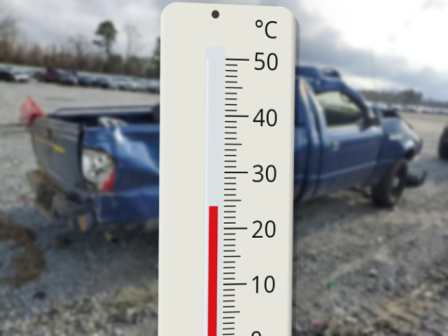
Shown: 24 (°C)
